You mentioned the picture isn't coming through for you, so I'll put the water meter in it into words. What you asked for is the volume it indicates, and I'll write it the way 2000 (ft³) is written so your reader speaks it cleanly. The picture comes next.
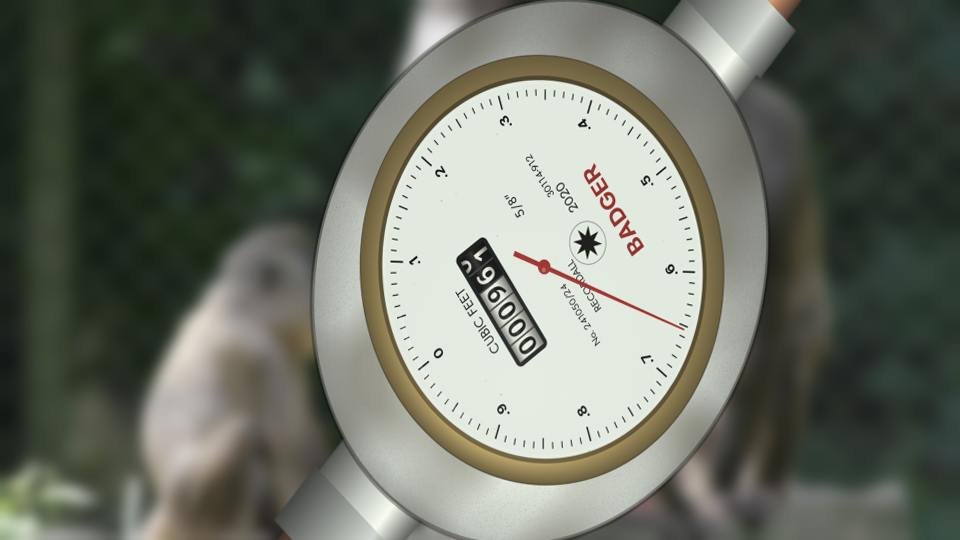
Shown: 960.65 (ft³)
